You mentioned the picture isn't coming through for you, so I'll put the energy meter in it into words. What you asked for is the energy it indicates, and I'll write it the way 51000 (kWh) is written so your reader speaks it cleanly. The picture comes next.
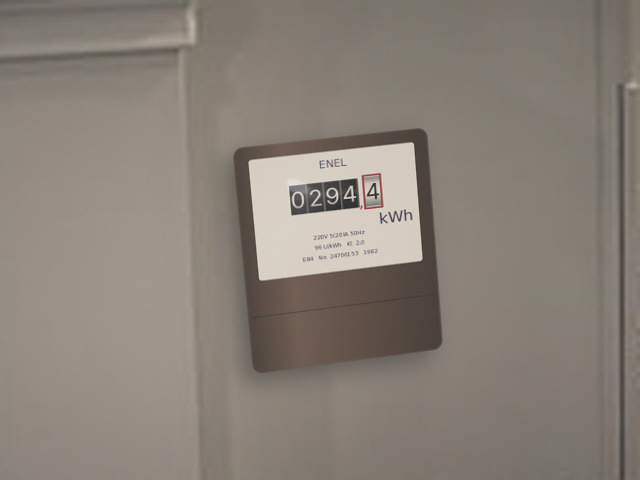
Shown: 294.4 (kWh)
